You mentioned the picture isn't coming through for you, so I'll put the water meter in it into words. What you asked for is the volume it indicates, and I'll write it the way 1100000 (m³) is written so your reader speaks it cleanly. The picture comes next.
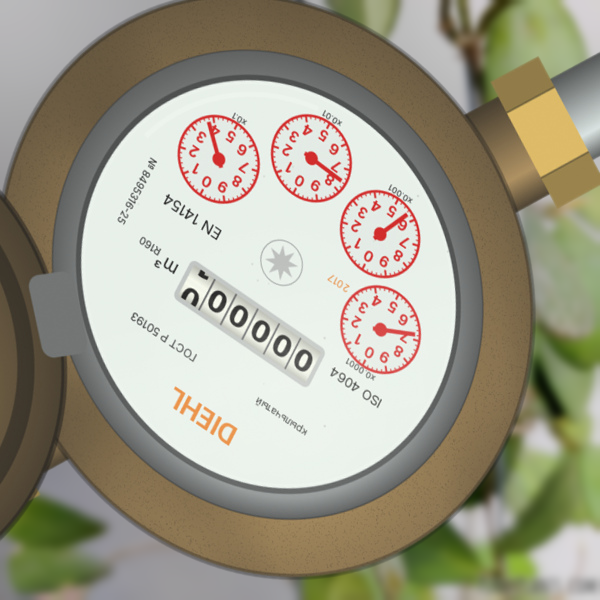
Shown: 0.3756 (m³)
